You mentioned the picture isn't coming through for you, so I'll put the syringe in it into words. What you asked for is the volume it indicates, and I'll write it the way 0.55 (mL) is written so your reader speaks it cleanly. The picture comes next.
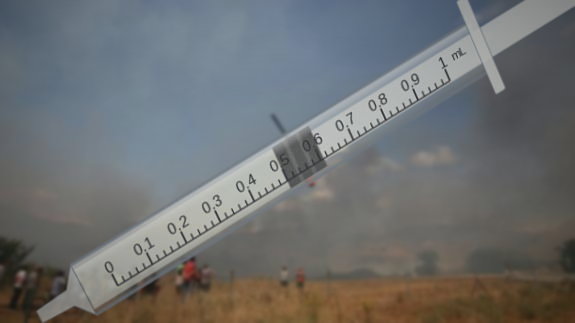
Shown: 0.5 (mL)
